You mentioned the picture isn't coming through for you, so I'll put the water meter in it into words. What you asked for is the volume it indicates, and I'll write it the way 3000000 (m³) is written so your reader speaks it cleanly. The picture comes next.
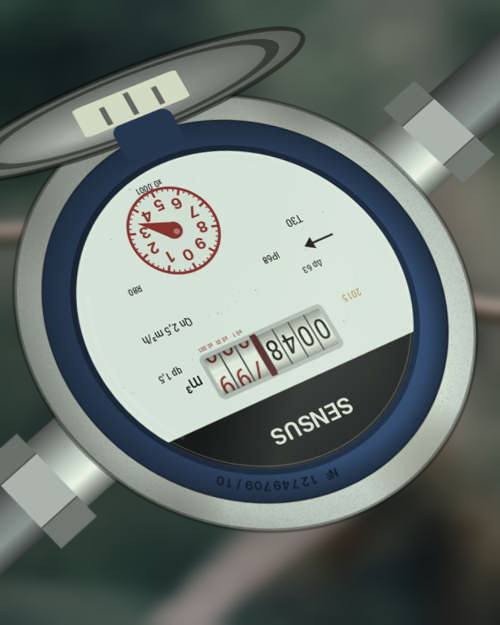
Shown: 48.7993 (m³)
